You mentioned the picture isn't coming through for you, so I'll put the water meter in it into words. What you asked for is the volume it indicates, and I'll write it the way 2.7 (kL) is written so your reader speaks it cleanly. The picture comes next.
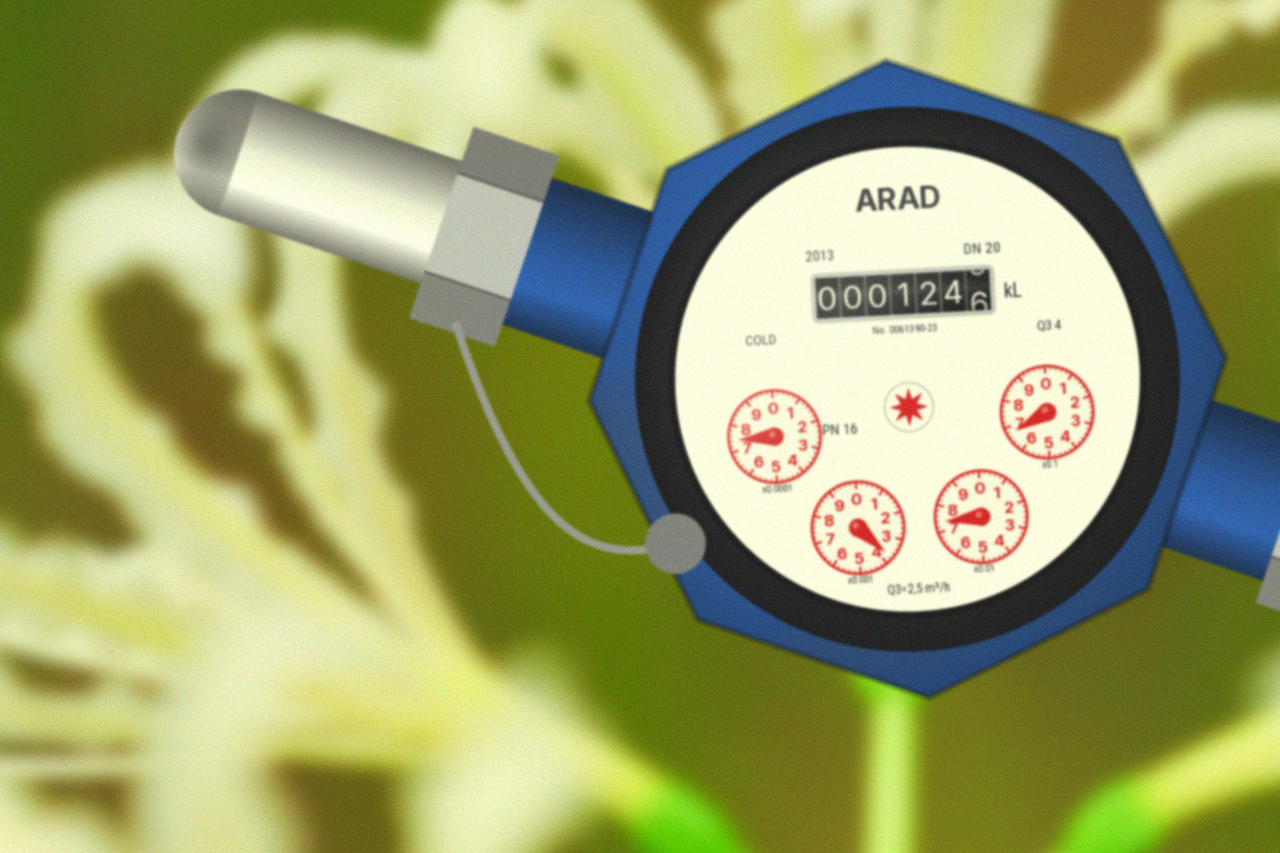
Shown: 1245.6737 (kL)
